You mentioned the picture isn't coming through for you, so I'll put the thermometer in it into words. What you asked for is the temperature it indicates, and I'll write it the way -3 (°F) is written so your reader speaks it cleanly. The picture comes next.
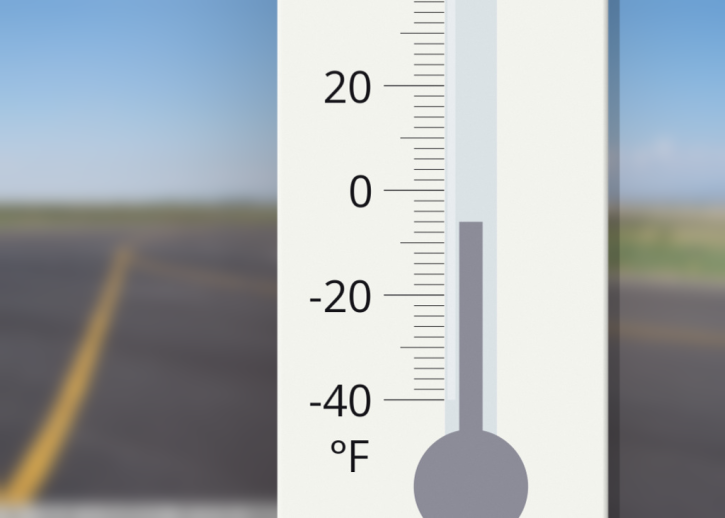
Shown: -6 (°F)
